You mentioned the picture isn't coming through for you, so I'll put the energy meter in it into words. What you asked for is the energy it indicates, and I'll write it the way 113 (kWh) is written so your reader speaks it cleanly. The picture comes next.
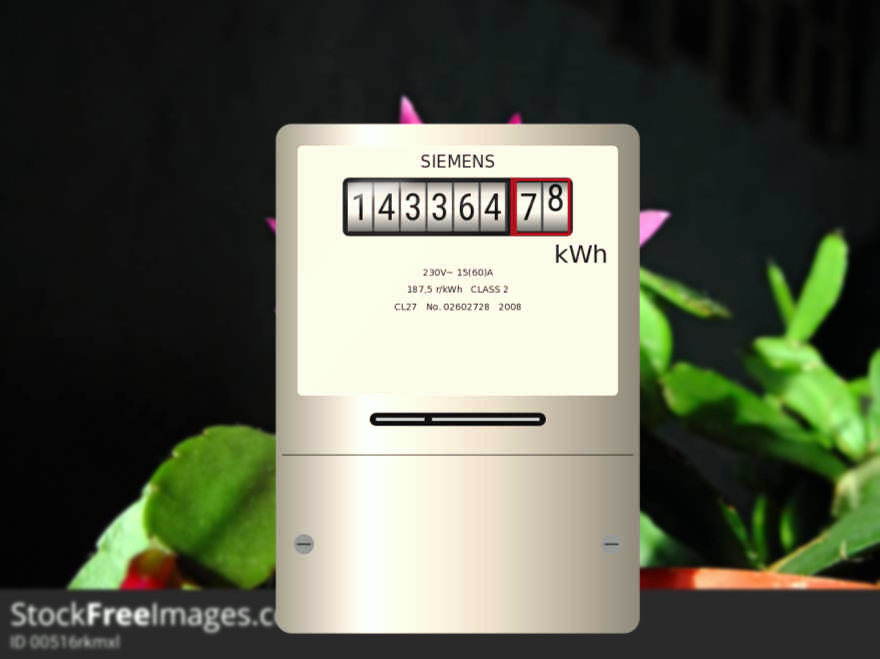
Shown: 143364.78 (kWh)
